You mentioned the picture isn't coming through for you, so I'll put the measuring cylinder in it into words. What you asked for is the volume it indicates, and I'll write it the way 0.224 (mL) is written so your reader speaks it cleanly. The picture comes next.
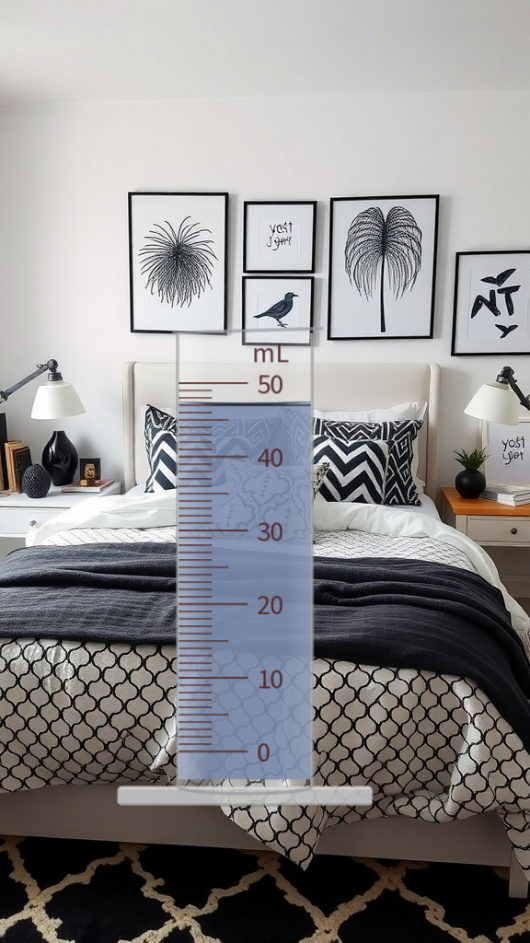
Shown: 47 (mL)
